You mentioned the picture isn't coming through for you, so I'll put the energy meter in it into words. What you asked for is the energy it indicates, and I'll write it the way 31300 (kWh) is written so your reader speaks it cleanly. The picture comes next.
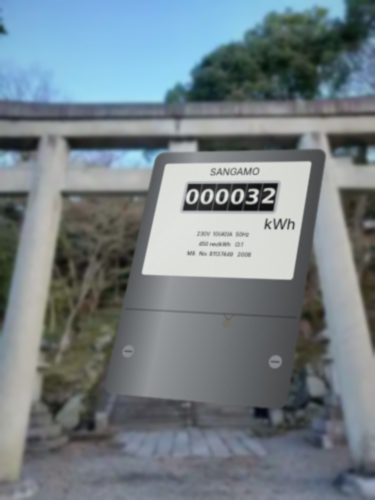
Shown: 32 (kWh)
